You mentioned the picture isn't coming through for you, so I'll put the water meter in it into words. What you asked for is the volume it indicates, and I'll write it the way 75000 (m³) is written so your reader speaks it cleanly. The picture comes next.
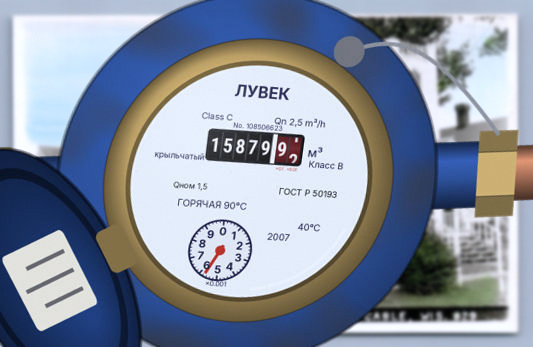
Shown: 15879.915 (m³)
